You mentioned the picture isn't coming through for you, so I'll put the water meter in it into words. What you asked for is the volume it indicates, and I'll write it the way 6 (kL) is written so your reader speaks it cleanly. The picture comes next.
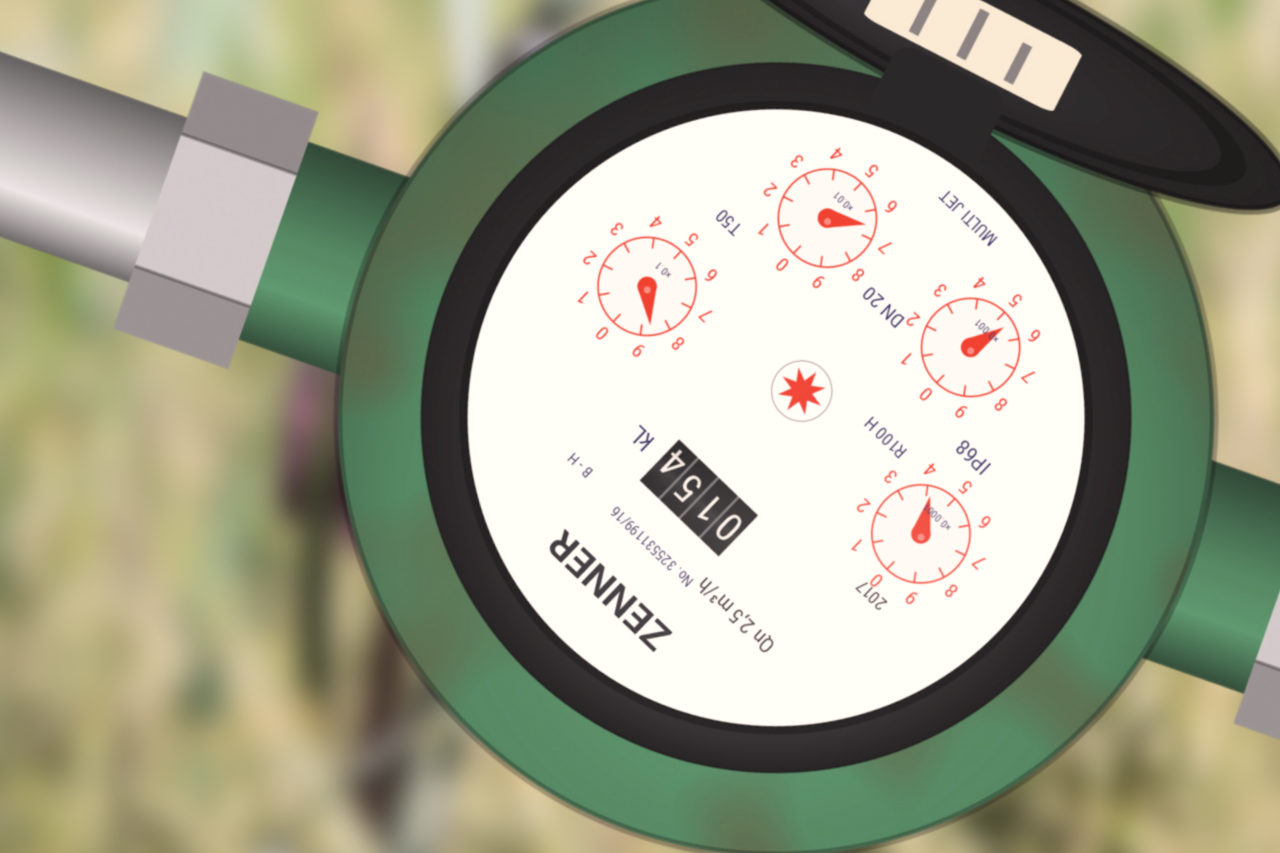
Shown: 153.8654 (kL)
